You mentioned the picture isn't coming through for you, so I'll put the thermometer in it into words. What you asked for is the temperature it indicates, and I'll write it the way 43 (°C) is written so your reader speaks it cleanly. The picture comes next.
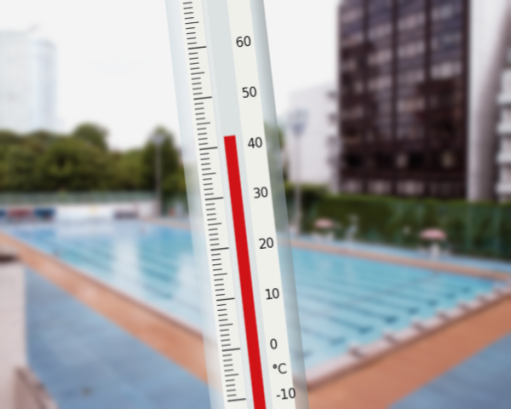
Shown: 42 (°C)
